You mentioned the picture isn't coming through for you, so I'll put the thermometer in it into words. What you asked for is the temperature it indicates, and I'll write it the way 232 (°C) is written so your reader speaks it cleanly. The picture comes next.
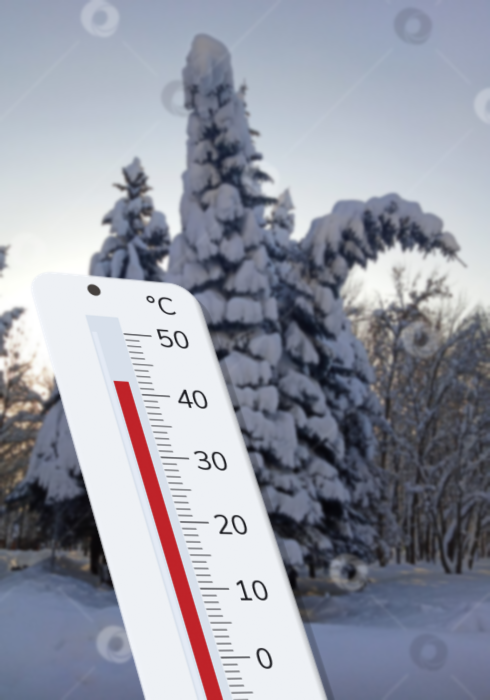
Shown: 42 (°C)
